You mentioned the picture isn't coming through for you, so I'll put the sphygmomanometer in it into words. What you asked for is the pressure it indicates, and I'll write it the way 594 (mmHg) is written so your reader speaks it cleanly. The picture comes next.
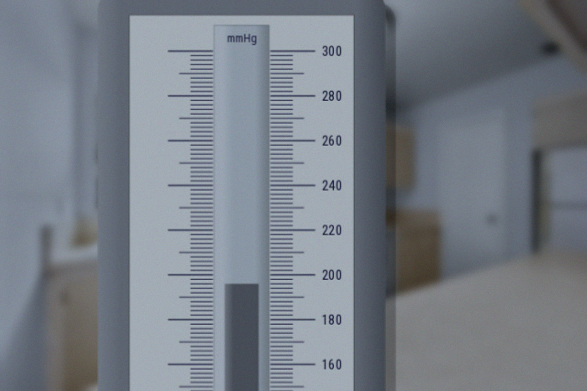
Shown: 196 (mmHg)
